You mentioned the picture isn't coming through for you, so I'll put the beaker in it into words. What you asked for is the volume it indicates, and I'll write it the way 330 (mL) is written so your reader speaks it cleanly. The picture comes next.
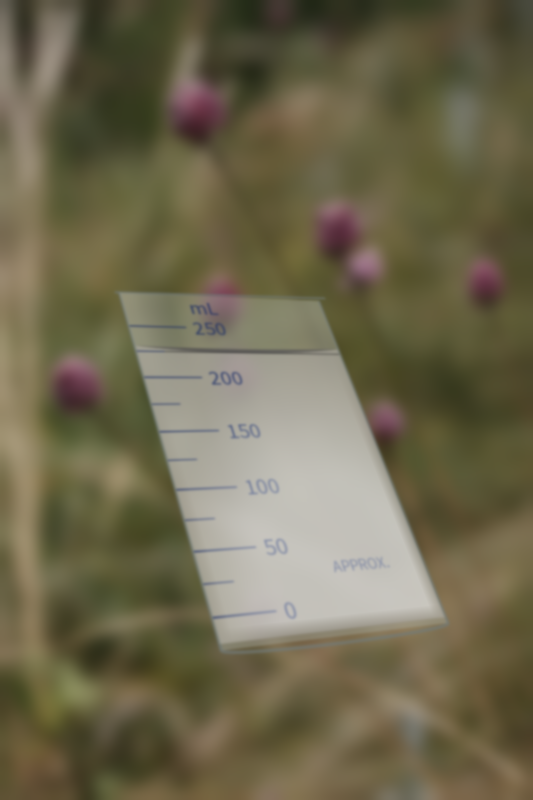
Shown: 225 (mL)
